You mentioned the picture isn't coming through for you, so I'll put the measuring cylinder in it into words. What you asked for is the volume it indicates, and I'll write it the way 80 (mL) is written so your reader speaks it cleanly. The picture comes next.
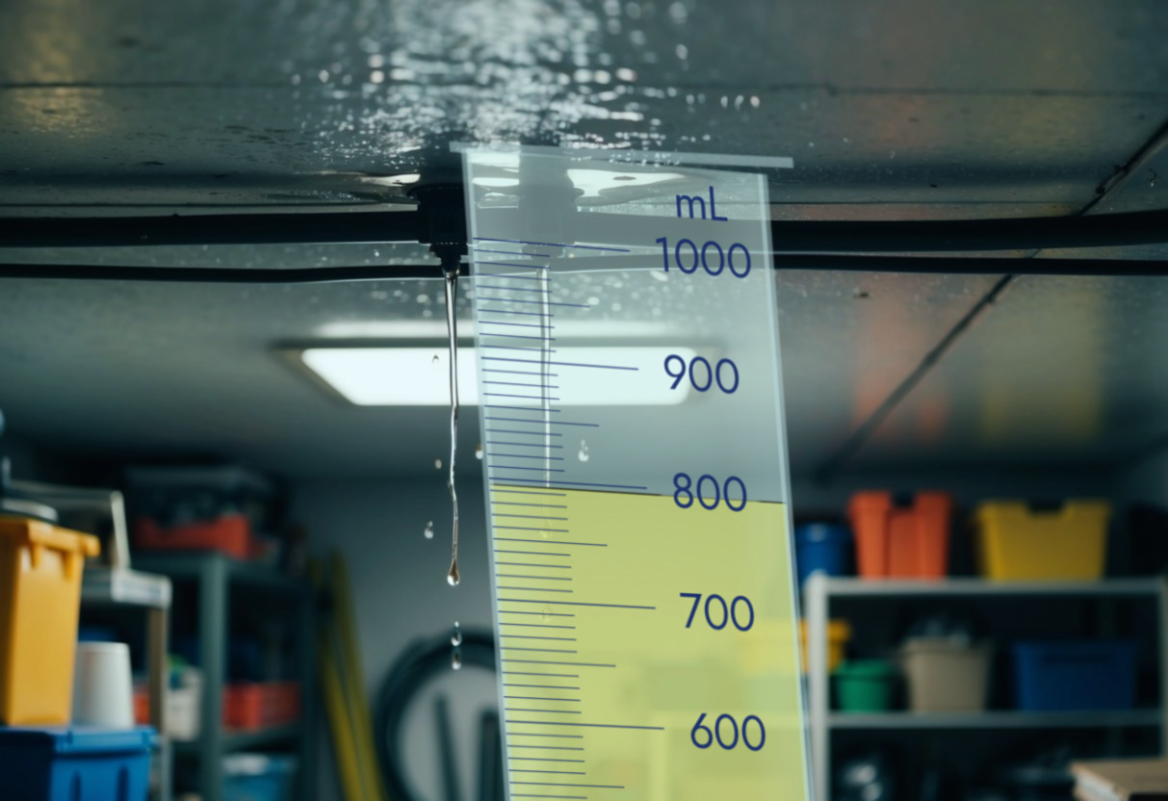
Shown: 795 (mL)
